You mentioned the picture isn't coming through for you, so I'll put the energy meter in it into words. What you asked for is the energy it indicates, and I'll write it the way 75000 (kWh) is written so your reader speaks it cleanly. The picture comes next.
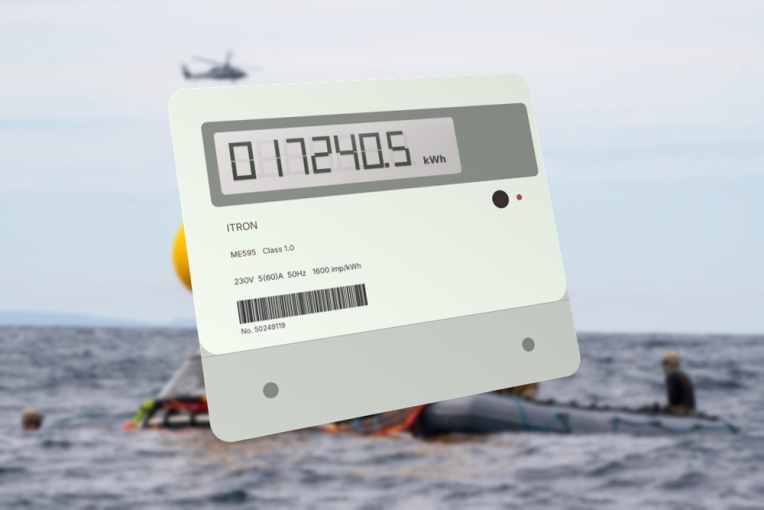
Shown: 17240.5 (kWh)
